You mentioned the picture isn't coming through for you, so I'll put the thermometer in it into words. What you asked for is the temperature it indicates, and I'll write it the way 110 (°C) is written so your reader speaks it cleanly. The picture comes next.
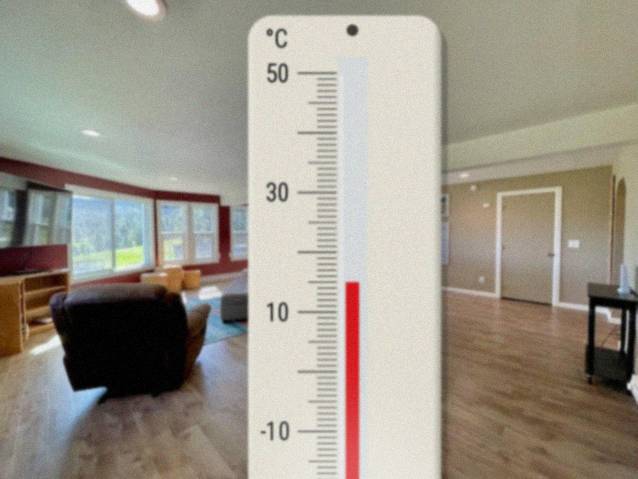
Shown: 15 (°C)
